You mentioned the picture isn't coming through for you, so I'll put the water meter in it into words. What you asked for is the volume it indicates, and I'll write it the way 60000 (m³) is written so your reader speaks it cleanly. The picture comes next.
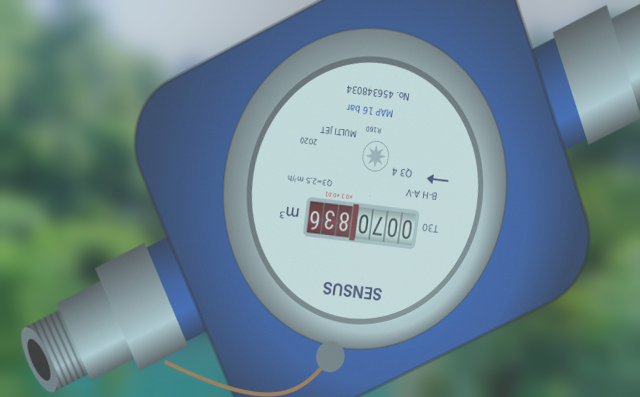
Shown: 70.836 (m³)
